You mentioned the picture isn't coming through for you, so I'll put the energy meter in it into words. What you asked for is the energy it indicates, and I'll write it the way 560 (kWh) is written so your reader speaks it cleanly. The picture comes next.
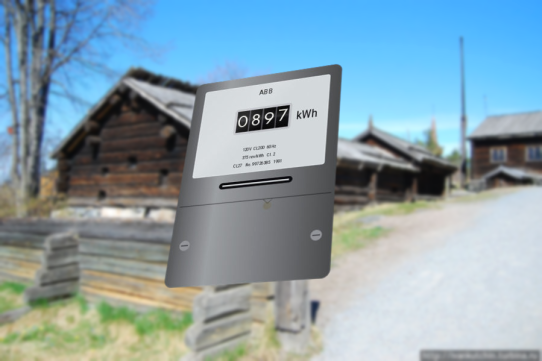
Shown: 897 (kWh)
